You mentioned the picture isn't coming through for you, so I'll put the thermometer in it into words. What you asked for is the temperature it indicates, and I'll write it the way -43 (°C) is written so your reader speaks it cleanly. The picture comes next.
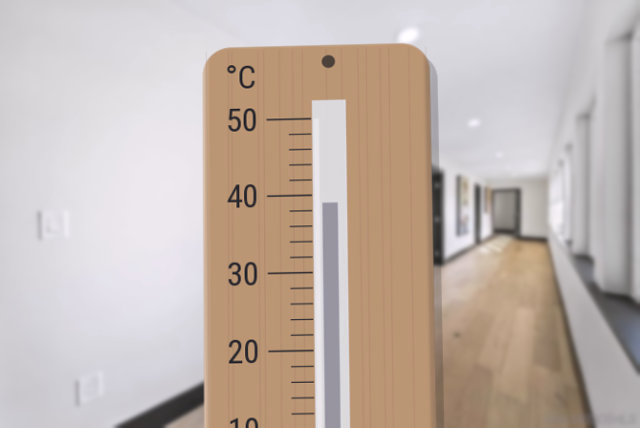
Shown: 39 (°C)
